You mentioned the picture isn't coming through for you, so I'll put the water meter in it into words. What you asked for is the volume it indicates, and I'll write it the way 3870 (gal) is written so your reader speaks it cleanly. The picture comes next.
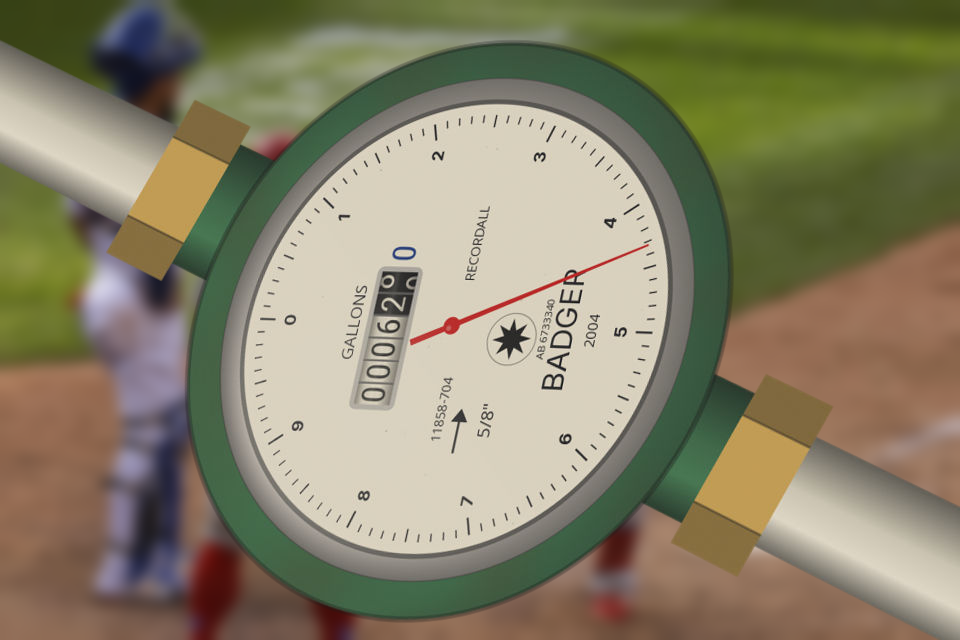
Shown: 6284.3 (gal)
